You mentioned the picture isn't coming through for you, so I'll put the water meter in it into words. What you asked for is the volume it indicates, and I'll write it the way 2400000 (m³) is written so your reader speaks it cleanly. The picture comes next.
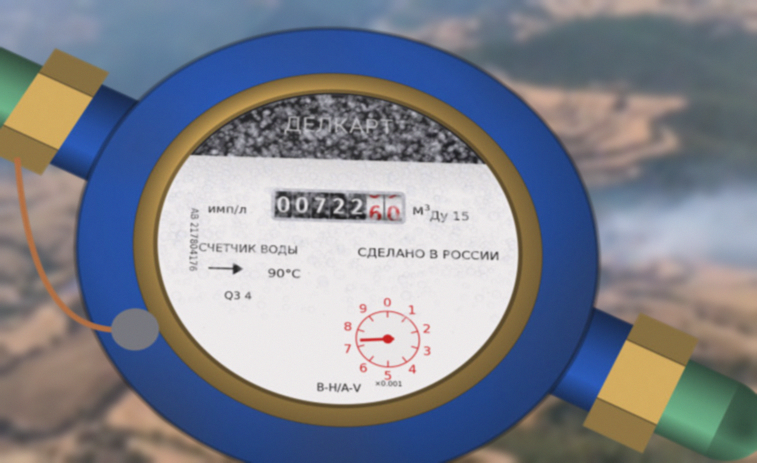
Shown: 722.597 (m³)
